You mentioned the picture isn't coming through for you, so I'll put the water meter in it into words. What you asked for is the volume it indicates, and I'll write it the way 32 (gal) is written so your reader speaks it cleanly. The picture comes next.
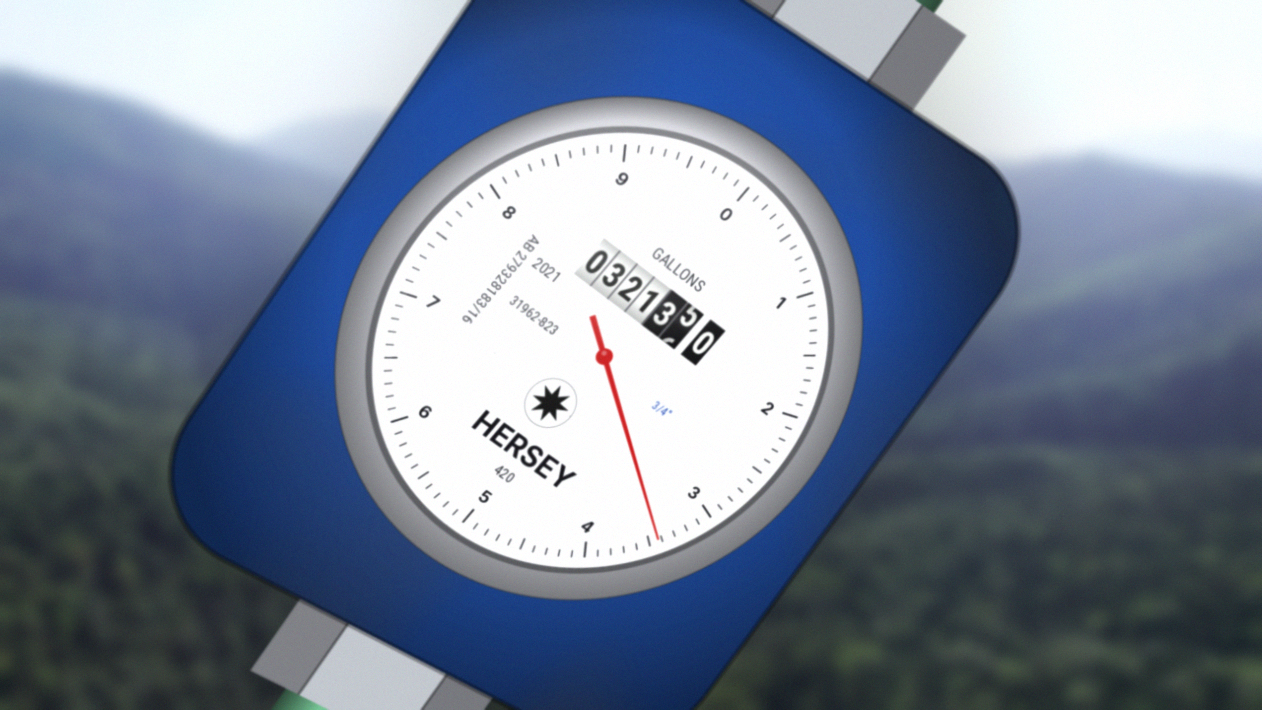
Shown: 321353.4 (gal)
